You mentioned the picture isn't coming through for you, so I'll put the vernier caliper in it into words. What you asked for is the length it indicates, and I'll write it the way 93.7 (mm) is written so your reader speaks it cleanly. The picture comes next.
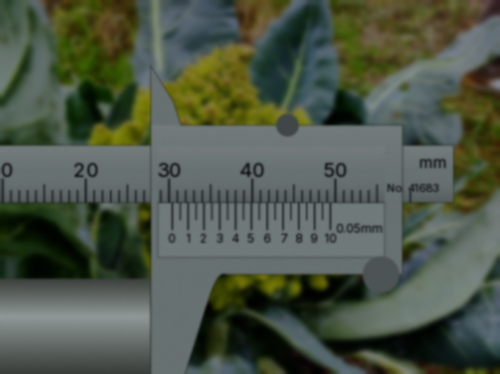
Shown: 30.4 (mm)
